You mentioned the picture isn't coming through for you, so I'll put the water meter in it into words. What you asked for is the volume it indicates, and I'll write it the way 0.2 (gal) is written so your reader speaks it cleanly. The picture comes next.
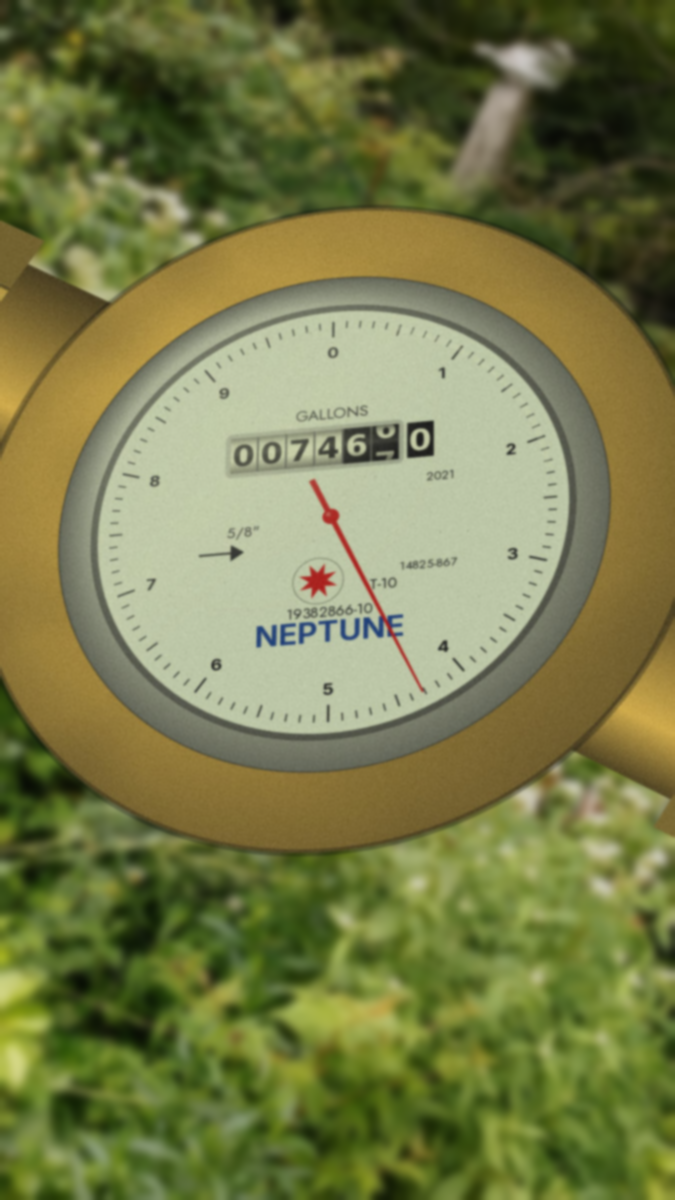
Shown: 74664.3 (gal)
